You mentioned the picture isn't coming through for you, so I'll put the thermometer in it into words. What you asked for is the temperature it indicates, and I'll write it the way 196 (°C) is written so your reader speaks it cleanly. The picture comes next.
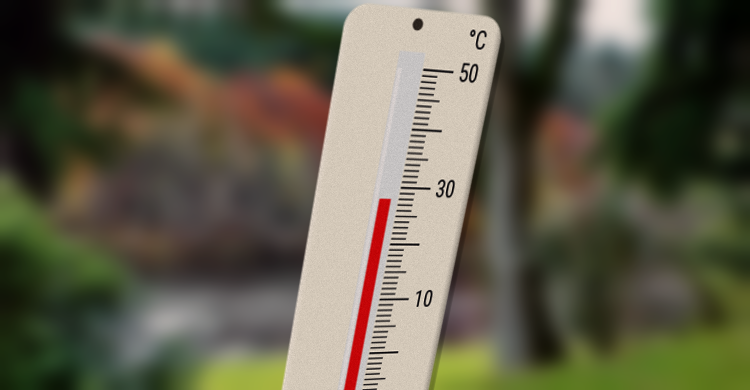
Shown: 28 (°C)
